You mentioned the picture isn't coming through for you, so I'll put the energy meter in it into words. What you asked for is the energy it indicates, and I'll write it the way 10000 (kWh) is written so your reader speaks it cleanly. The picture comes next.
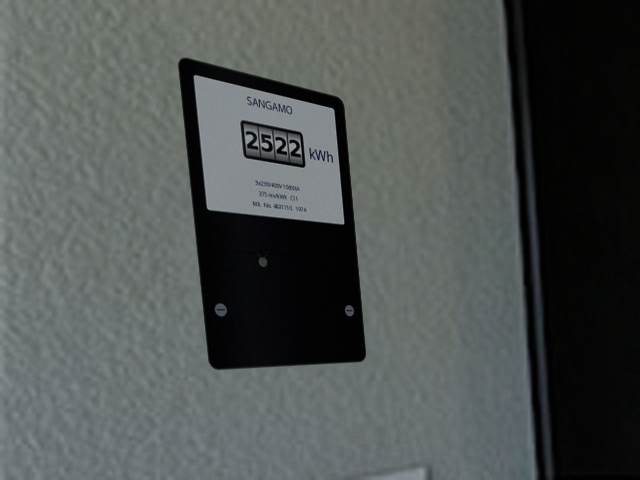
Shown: 2522 (kWh)
